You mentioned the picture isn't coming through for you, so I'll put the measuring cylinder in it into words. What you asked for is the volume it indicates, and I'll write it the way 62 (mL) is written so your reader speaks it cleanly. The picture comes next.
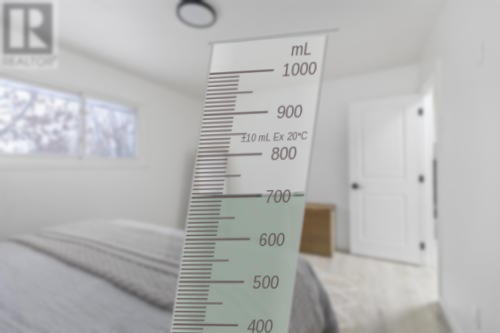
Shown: 700 (mL)
